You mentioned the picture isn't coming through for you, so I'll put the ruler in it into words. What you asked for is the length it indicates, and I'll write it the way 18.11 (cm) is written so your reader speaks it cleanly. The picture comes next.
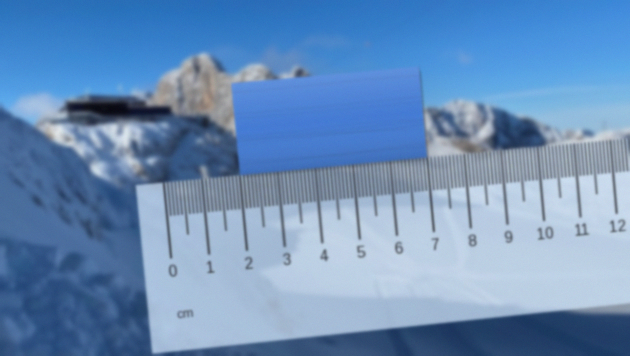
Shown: 5 (cm)
